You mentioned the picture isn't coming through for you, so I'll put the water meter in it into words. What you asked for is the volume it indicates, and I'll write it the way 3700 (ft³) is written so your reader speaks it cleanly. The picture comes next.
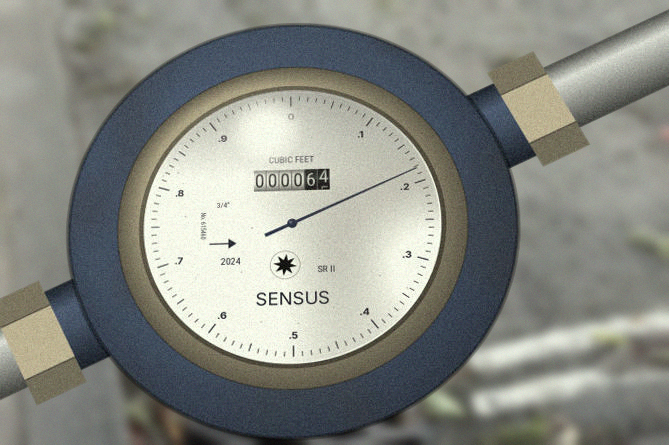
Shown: 64.18 (ft³)
